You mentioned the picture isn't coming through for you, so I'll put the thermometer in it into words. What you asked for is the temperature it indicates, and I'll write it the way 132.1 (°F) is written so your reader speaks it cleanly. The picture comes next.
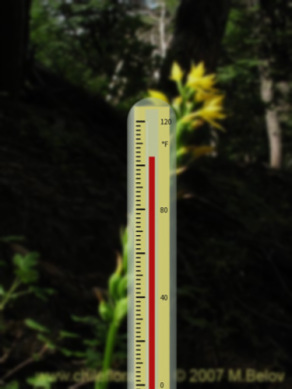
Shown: 104 (°F)
